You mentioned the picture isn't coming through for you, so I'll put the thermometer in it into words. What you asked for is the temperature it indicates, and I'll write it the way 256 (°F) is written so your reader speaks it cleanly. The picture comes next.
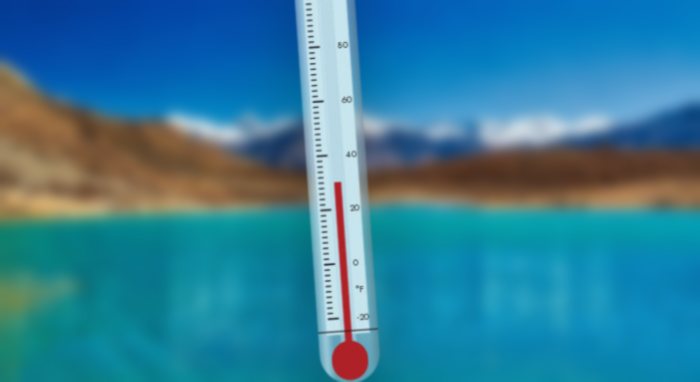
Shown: 30 (°F)
